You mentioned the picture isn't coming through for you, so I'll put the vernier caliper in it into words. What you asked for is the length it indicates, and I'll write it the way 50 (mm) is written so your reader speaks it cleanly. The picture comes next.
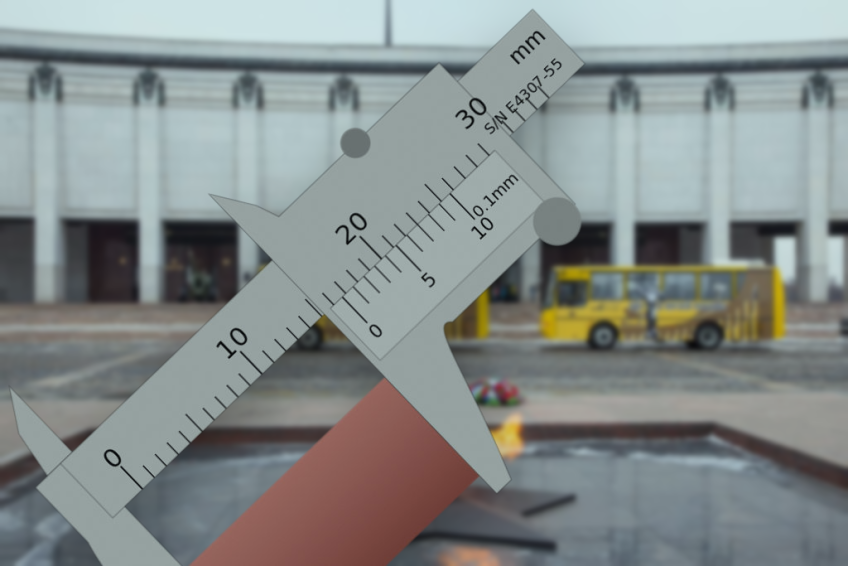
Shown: 16.7 (mm)
